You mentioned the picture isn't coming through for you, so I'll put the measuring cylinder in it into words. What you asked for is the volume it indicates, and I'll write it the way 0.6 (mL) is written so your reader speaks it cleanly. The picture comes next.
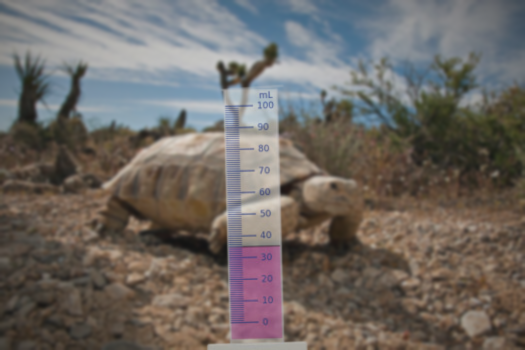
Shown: 35 (mL)
